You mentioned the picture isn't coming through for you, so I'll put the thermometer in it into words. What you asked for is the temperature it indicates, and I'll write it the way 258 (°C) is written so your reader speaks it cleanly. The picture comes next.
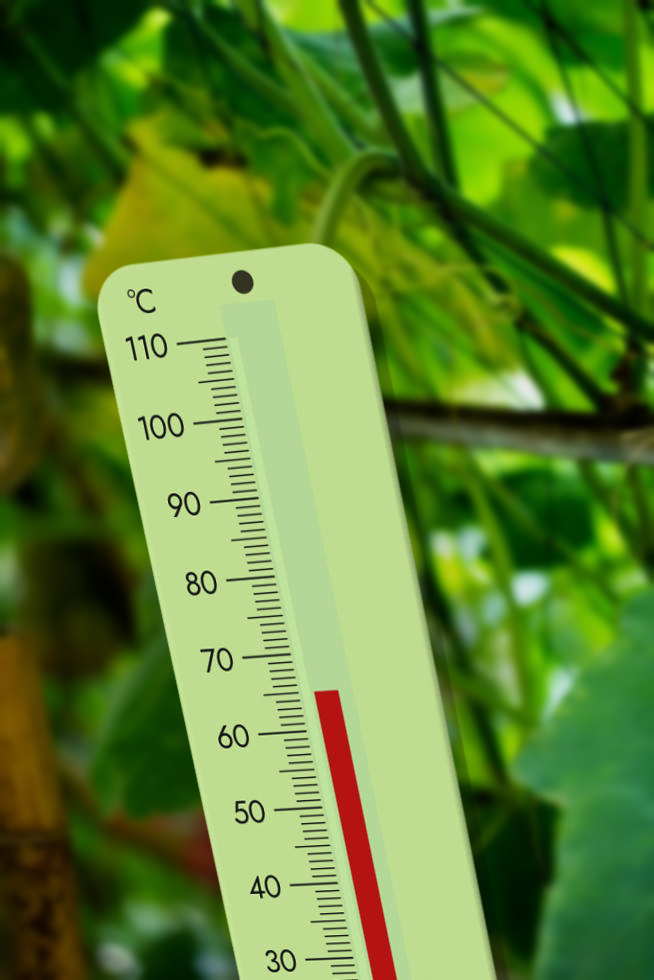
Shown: 65 (°C)
